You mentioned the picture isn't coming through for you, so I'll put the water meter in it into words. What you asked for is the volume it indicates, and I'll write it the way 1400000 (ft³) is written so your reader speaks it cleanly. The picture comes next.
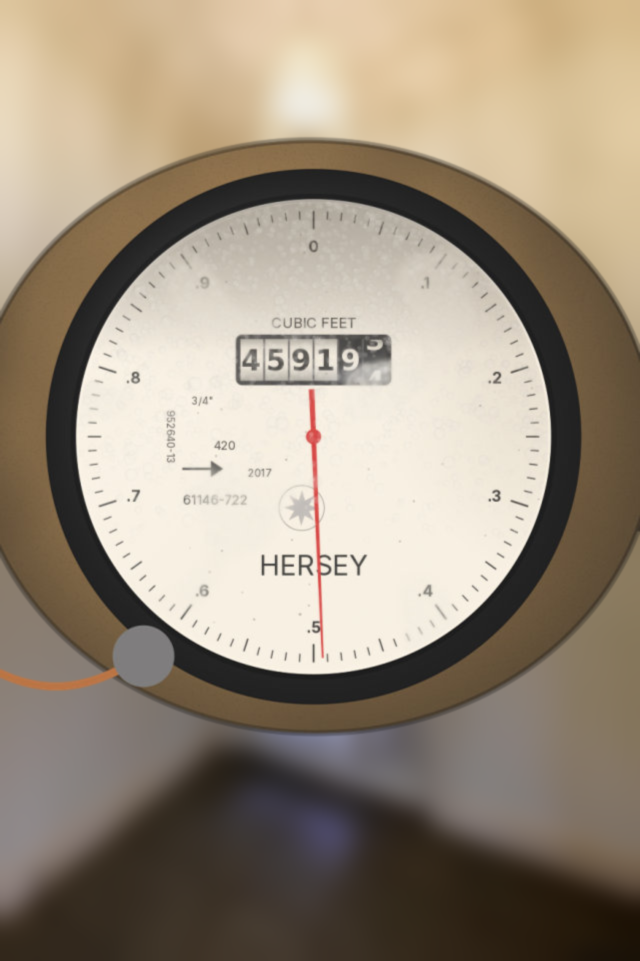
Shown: 459193.49 (ft³)
